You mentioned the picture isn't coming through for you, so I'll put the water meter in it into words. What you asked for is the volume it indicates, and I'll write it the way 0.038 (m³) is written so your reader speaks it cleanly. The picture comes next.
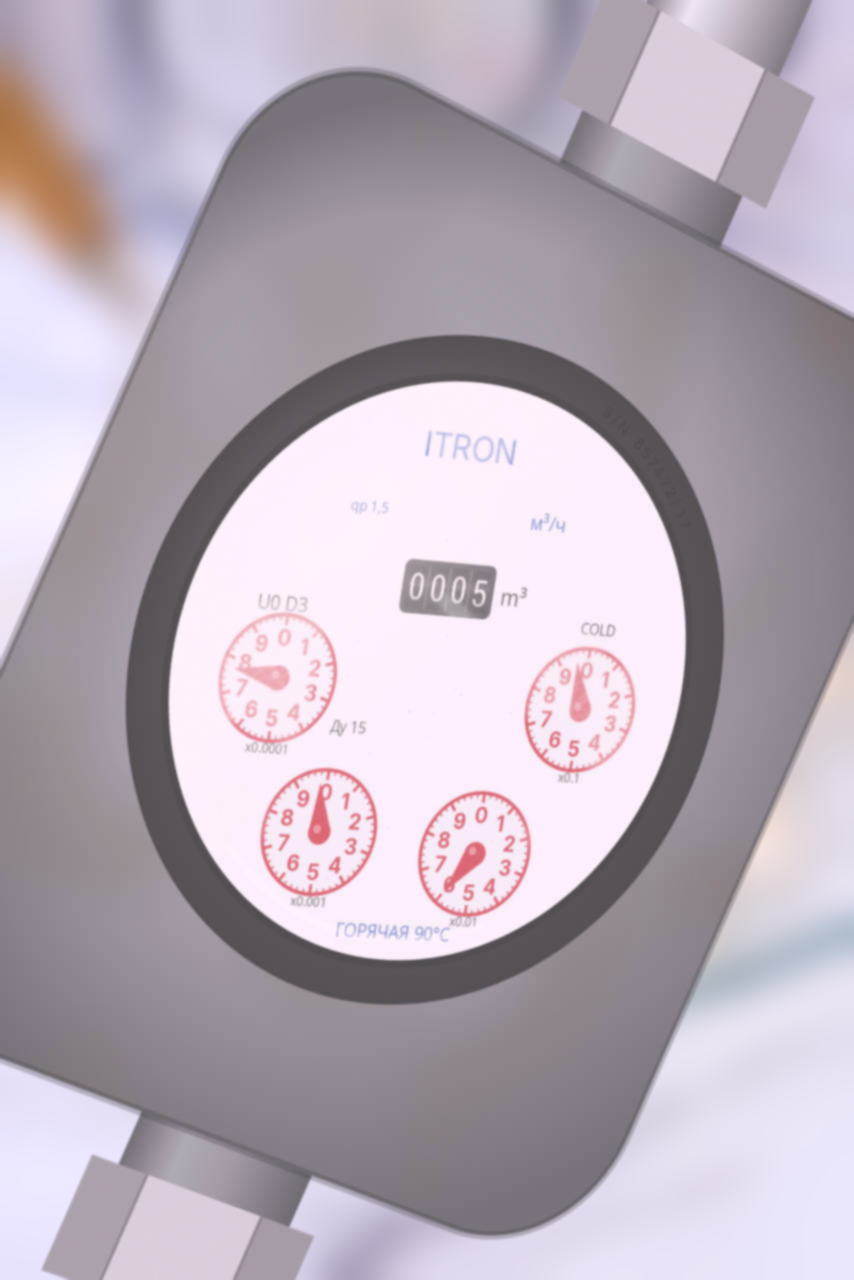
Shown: 4.9597 (m³)
